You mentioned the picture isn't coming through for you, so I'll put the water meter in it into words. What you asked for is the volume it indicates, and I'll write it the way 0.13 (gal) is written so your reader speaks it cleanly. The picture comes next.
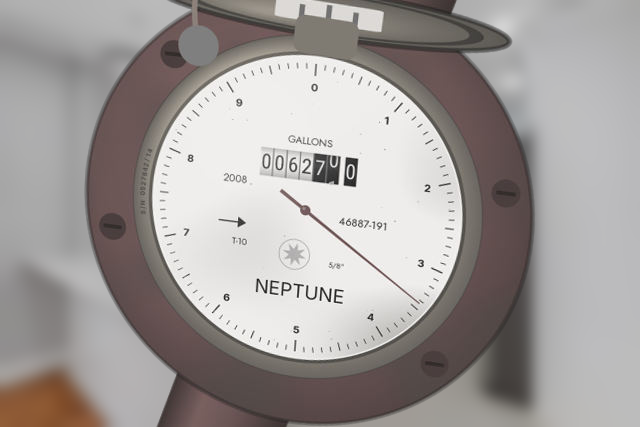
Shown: 62703.4 (gal)
